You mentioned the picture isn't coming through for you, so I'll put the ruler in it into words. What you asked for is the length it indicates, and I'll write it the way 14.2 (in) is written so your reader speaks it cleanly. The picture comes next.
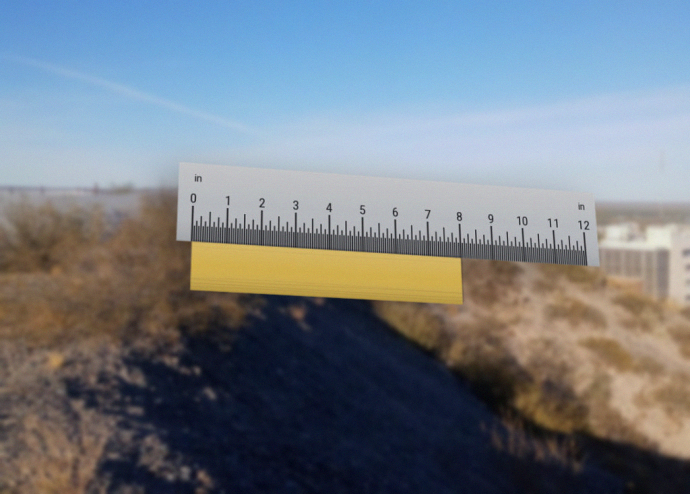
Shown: 8 (in)
